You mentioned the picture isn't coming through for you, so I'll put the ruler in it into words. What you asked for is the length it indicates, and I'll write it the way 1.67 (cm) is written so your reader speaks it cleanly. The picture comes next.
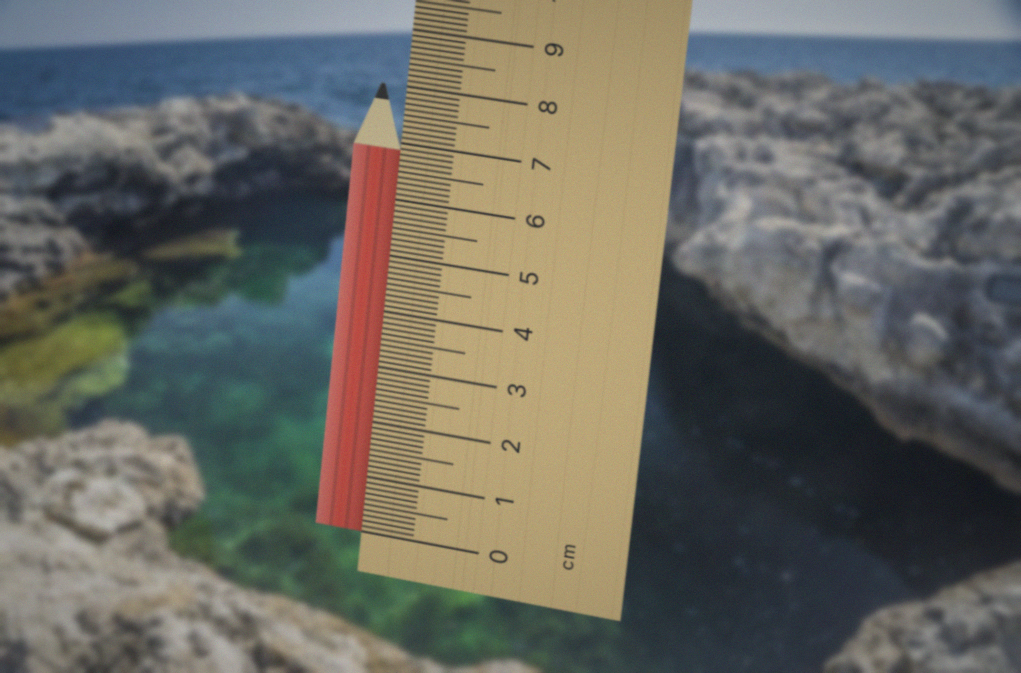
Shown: 8 (cm)
